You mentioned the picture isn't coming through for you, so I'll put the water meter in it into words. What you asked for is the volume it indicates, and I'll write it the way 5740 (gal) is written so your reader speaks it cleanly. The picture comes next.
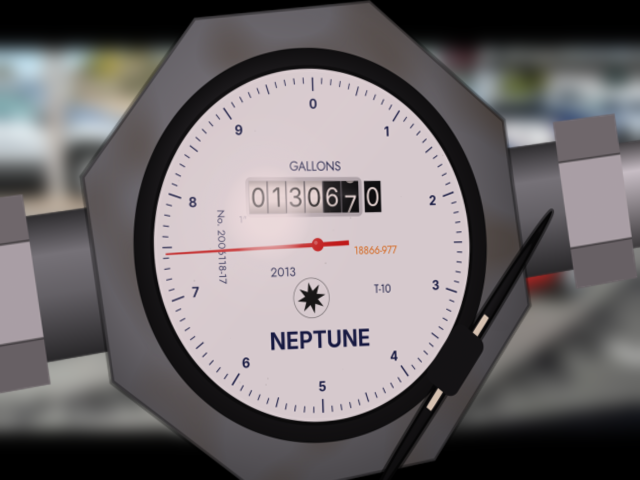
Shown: 130667.4 (gal)
